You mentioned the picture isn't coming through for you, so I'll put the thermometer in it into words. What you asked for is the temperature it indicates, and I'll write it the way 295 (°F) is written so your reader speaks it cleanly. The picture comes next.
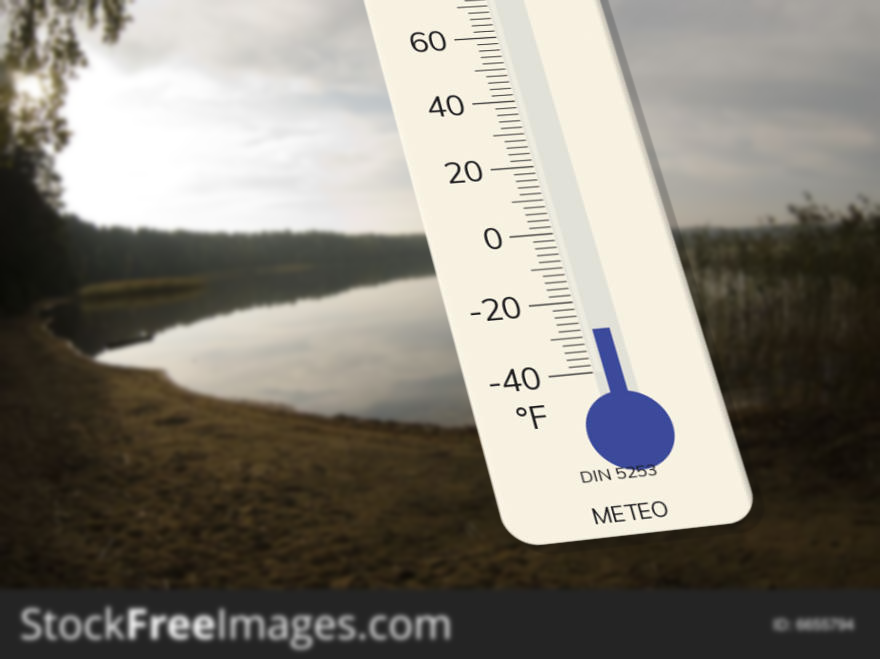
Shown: -28 (°F)
